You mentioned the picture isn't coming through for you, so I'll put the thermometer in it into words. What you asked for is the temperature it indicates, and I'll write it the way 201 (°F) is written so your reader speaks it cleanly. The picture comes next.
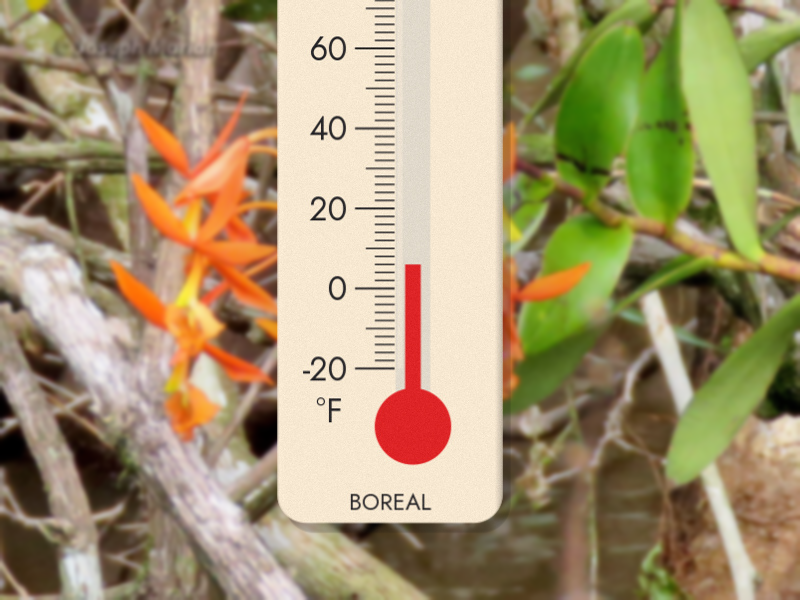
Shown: 6 (°F)
